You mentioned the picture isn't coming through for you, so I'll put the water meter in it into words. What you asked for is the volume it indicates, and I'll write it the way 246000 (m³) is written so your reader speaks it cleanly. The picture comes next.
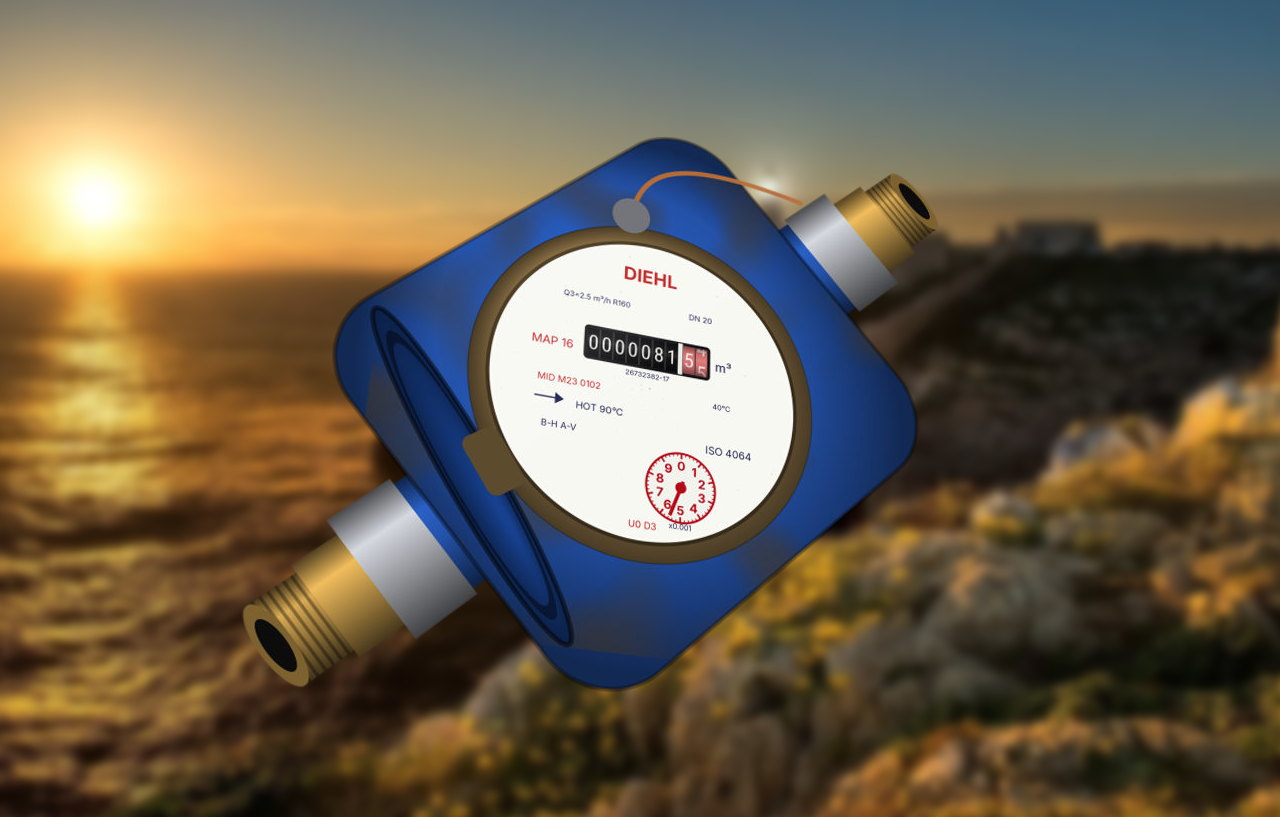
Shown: 81.545 (m³)
